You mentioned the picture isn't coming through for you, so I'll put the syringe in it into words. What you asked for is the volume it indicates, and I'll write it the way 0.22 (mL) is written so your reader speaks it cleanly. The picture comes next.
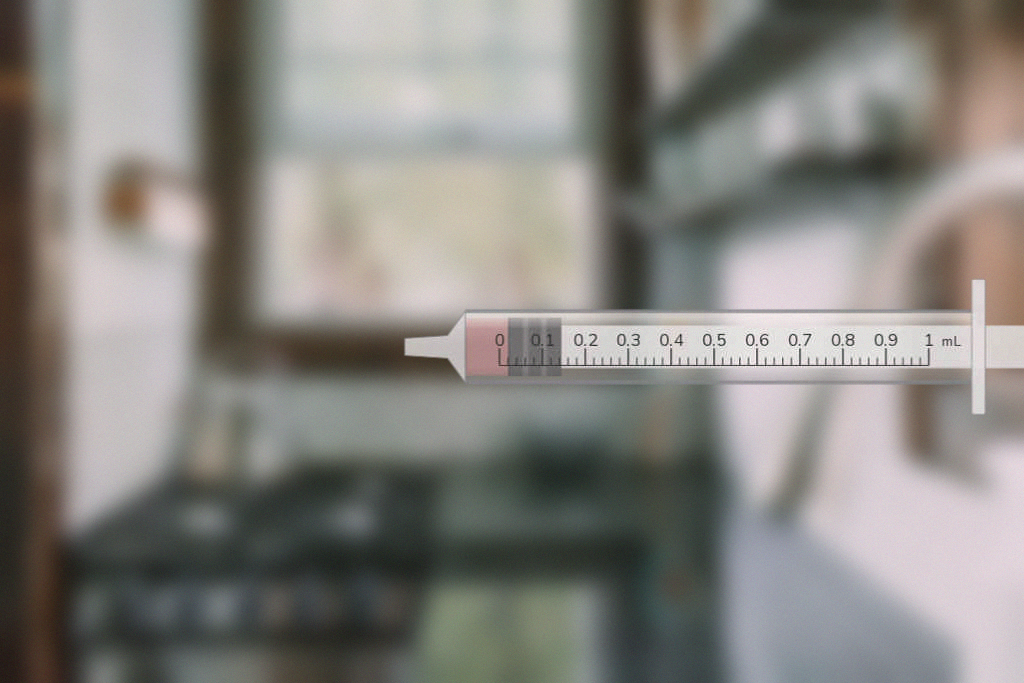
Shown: 0.02 (mL)
